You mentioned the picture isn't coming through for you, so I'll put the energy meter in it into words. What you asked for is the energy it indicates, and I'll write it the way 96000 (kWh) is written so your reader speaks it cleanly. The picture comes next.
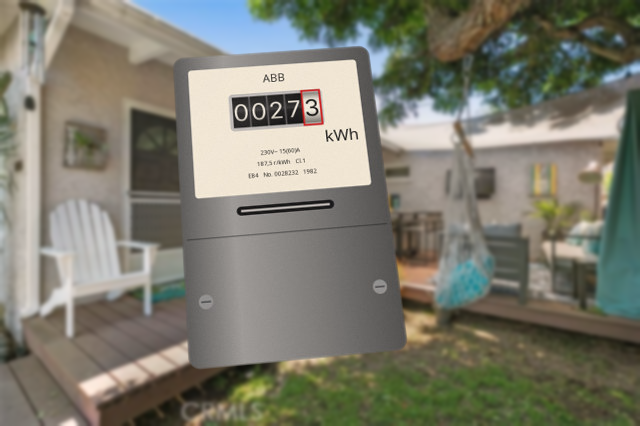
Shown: 27.3 (kWh)
